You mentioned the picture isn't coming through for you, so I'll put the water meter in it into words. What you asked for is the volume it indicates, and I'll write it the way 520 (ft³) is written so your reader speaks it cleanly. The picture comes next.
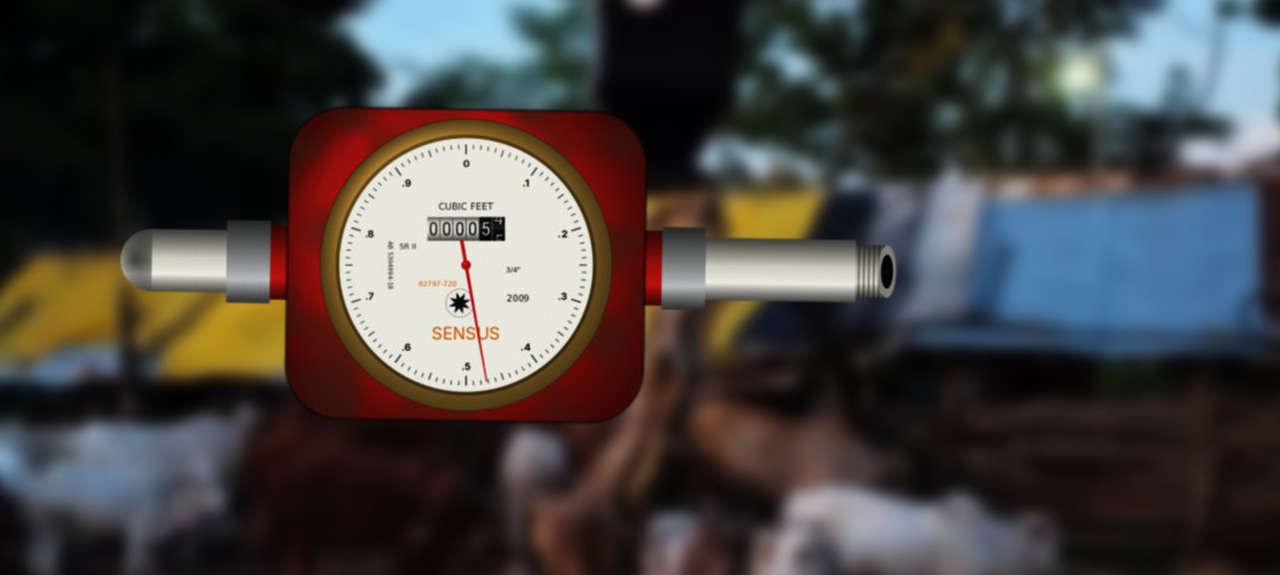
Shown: 54.47 (ft³)
